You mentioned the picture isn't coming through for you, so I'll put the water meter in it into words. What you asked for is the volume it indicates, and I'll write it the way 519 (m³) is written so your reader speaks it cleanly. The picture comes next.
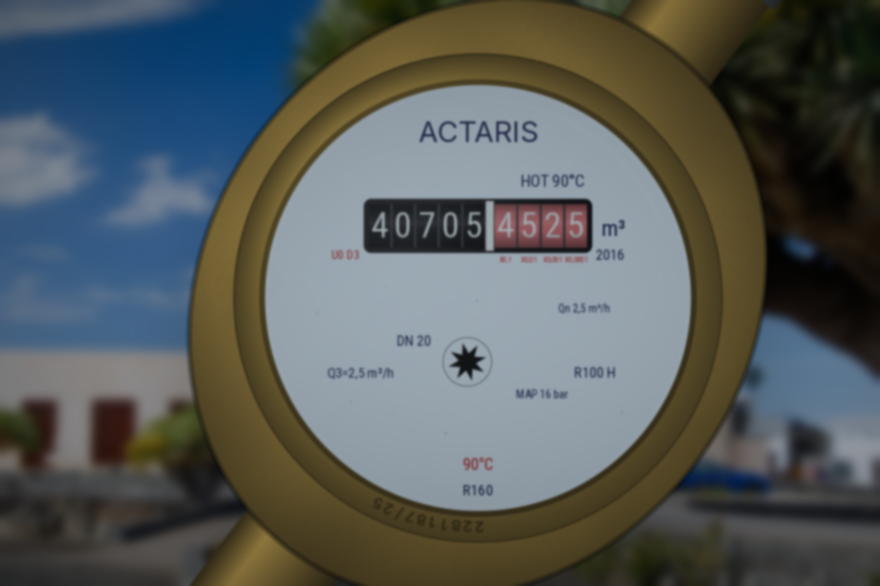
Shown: 40705.4525 (m³)
